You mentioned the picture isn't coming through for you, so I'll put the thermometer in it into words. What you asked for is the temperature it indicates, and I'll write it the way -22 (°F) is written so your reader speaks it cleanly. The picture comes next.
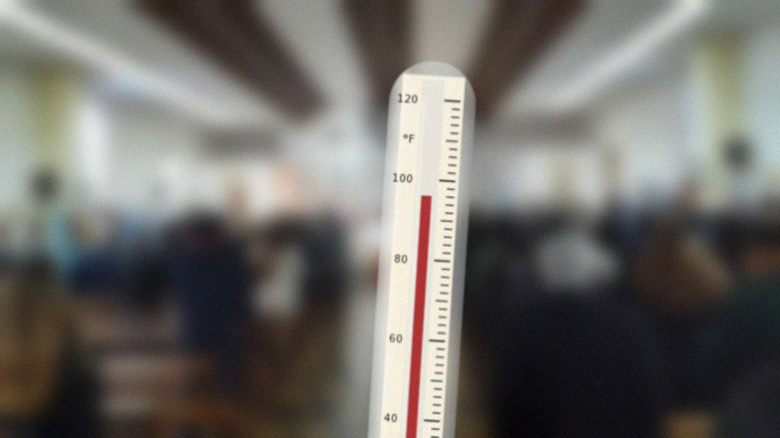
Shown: 96 (°F)
